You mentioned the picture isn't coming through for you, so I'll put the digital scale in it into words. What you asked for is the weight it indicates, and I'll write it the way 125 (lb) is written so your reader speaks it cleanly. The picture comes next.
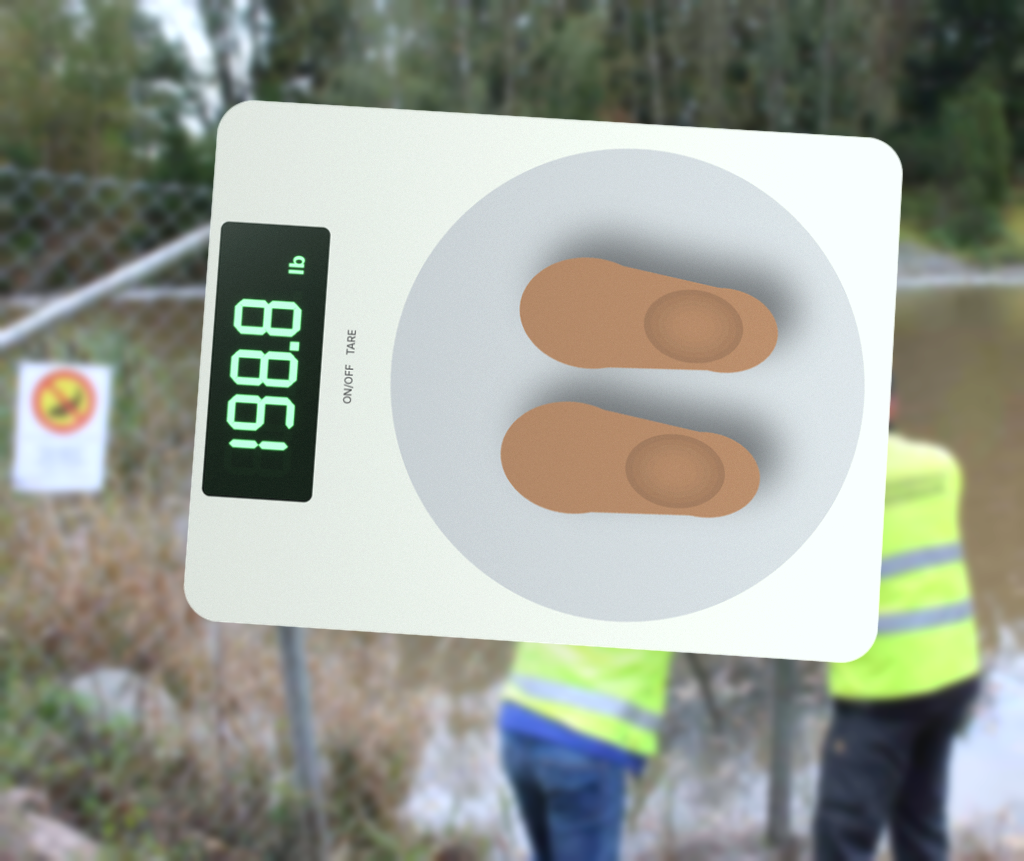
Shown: 198.8 (lb)
